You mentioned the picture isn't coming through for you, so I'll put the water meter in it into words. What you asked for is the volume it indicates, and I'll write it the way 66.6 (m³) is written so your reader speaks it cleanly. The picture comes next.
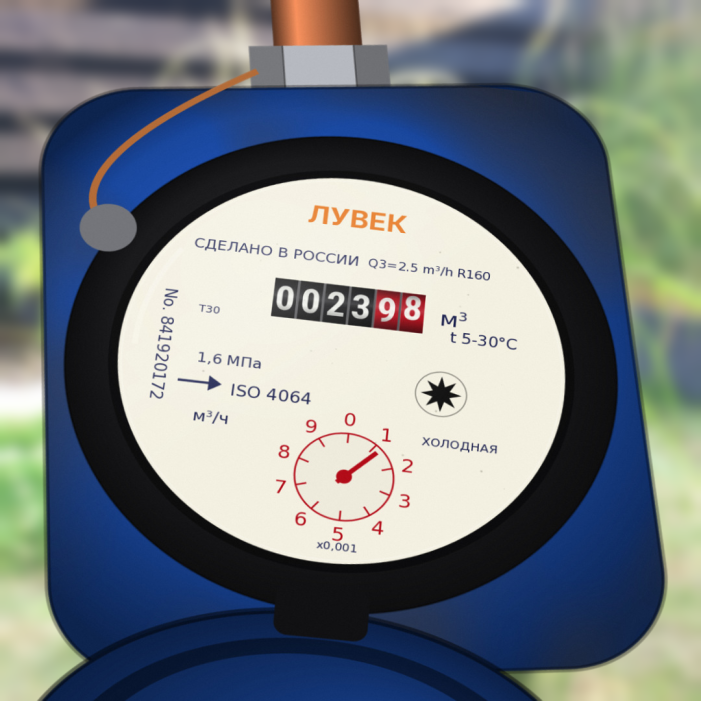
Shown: 23.981 (m³)
